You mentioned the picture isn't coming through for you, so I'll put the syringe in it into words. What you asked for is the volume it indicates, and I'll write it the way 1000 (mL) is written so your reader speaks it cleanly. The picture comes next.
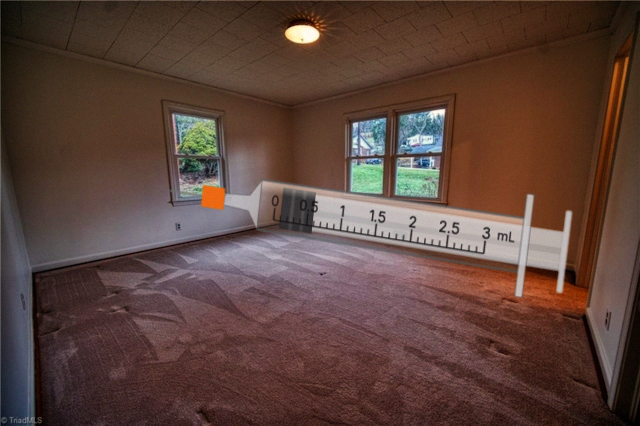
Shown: 0.1 (mL)
